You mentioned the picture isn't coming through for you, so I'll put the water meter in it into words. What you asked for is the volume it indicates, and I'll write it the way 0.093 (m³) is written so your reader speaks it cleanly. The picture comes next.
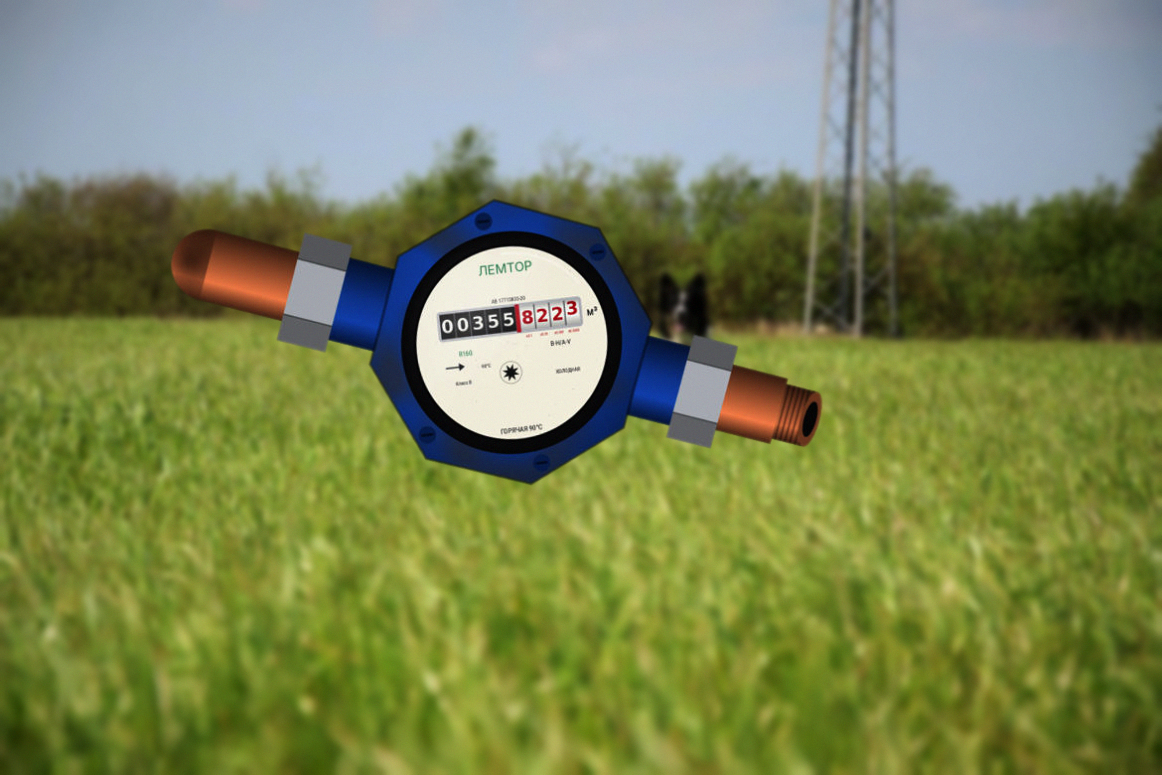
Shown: 355.8223 (m³)
